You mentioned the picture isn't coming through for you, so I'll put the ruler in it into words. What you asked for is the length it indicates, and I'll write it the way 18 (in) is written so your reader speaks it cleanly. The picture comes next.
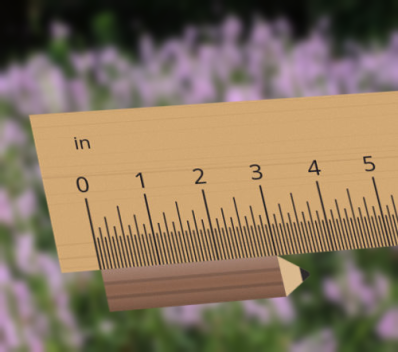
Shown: 3.5 (in)
